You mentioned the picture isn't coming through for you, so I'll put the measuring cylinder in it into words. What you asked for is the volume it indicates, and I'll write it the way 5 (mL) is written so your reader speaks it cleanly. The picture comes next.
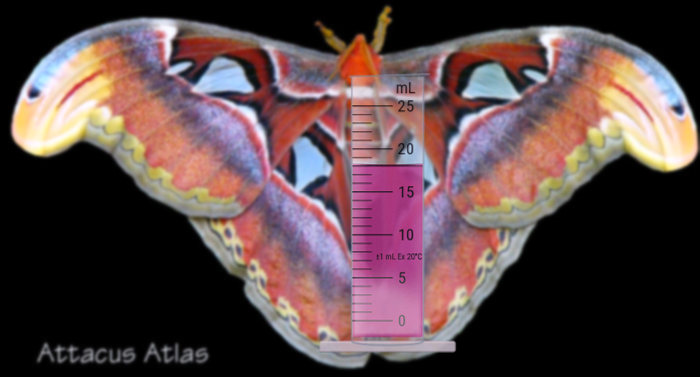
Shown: 18 (mL)
